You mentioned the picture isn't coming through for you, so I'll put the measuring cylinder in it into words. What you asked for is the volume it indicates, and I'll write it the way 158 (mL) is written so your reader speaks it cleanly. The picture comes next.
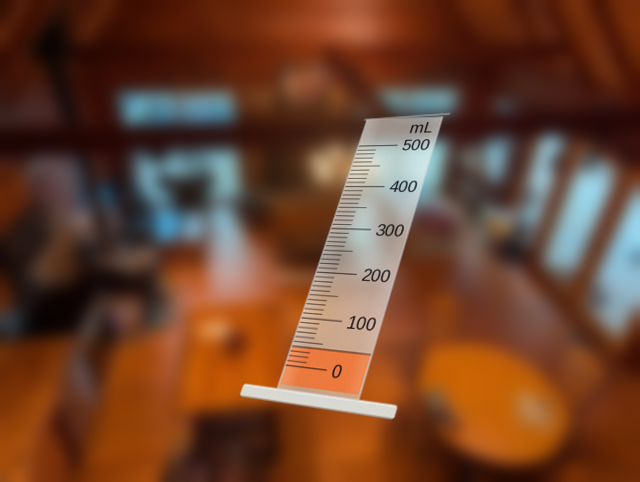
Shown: 40 (mL)
